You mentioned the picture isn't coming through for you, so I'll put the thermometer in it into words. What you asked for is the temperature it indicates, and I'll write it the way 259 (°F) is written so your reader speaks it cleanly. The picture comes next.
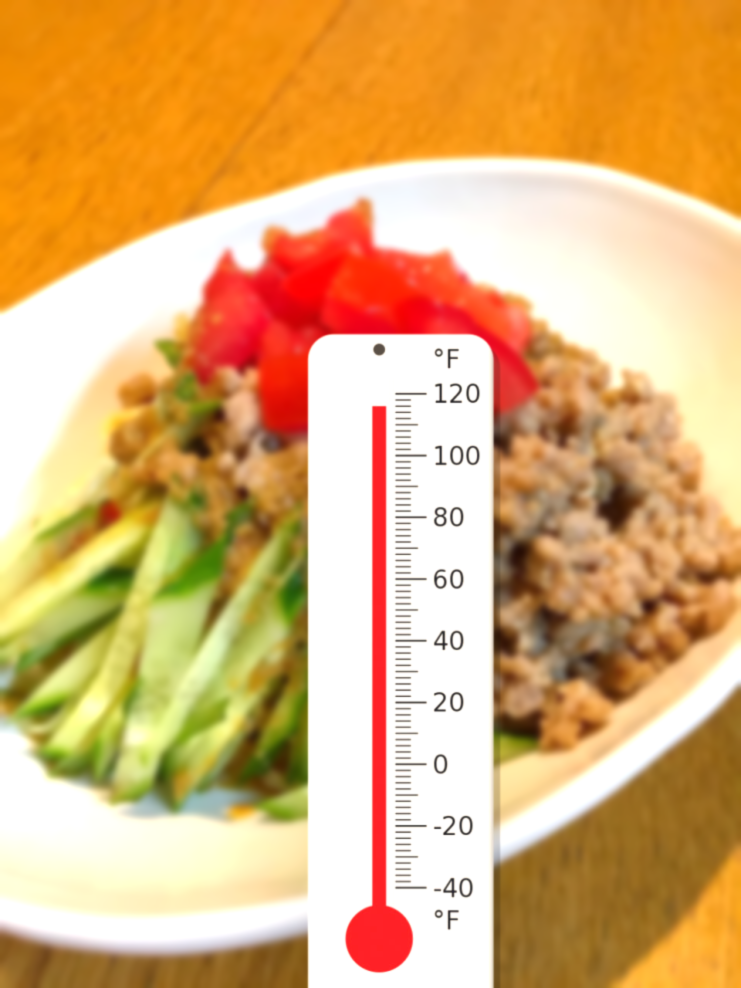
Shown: 116 (°F)
